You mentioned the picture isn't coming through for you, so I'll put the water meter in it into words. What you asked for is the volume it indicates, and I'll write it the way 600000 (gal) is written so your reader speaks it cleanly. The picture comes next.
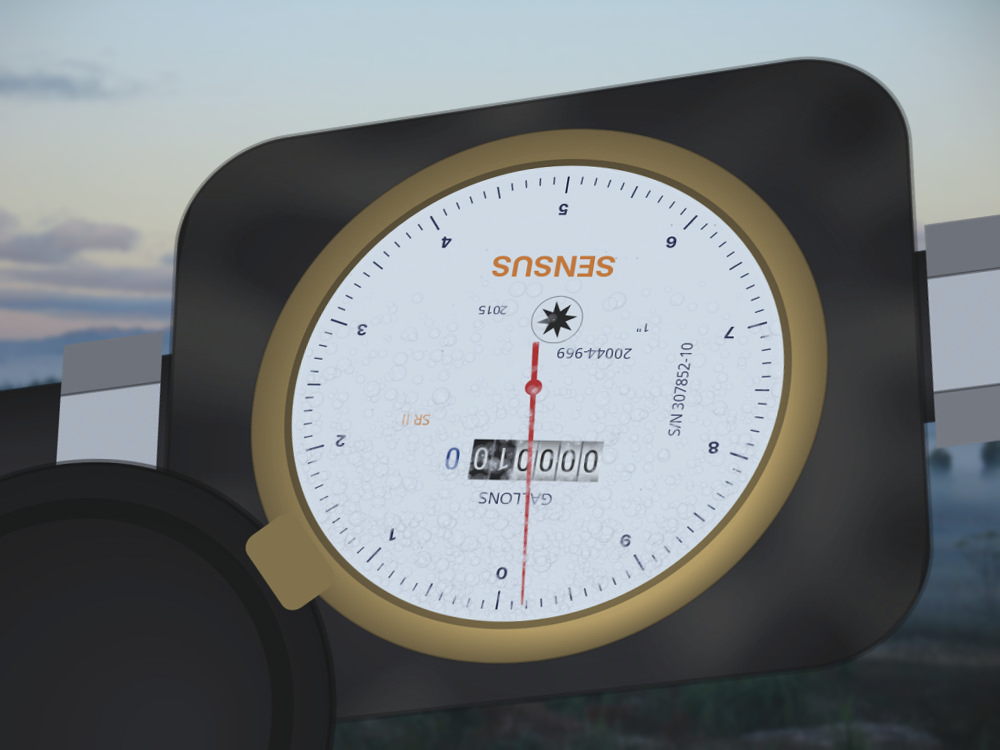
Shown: 99.8 (gal)
